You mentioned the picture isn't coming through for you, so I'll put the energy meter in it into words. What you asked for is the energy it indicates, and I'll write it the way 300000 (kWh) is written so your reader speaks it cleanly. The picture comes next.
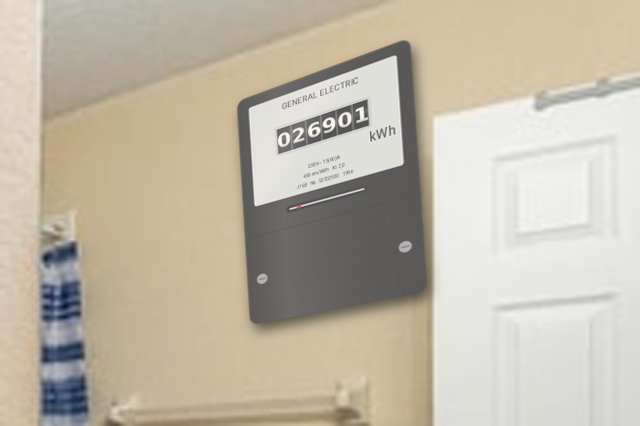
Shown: 26901 (kWh)
